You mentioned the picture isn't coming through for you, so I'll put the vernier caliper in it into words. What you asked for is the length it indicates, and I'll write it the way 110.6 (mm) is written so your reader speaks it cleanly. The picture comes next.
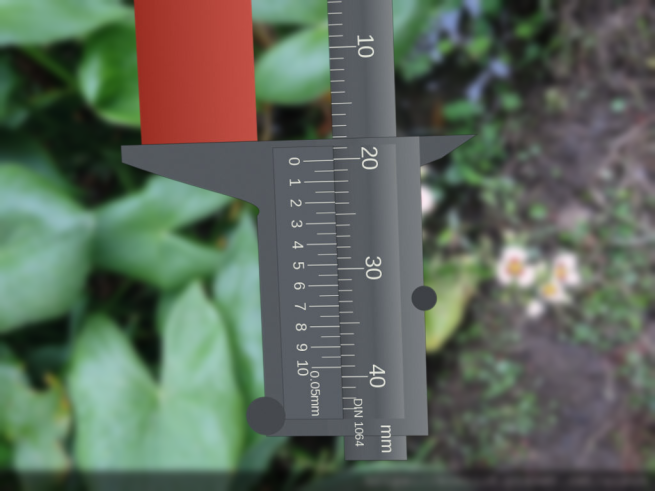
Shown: 20.1 (mm)
